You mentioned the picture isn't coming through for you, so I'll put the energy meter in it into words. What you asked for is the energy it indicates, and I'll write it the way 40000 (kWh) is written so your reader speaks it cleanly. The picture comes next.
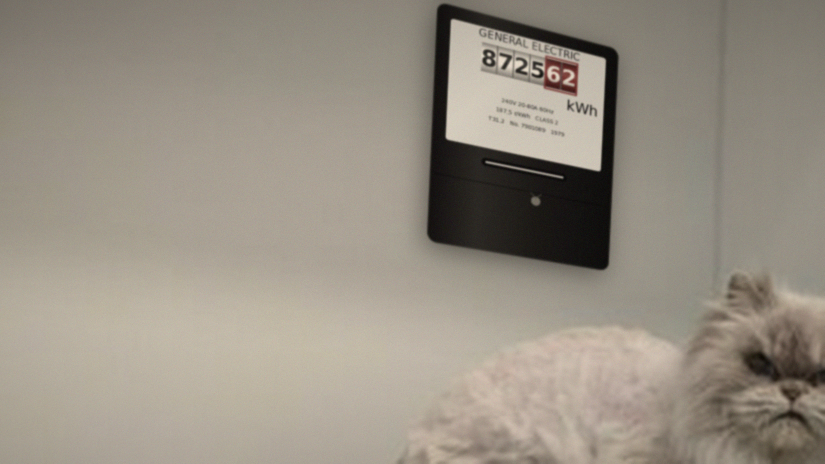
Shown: 8725.62 (kWh)
